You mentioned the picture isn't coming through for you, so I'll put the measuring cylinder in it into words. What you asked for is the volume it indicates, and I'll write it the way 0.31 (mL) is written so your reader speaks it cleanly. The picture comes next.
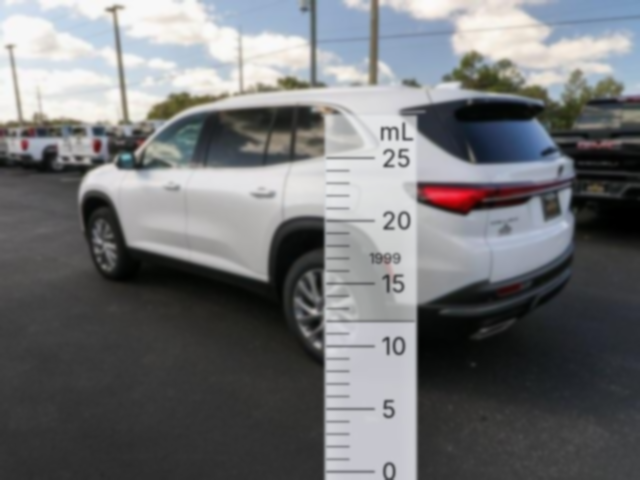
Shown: 12 (mL)
